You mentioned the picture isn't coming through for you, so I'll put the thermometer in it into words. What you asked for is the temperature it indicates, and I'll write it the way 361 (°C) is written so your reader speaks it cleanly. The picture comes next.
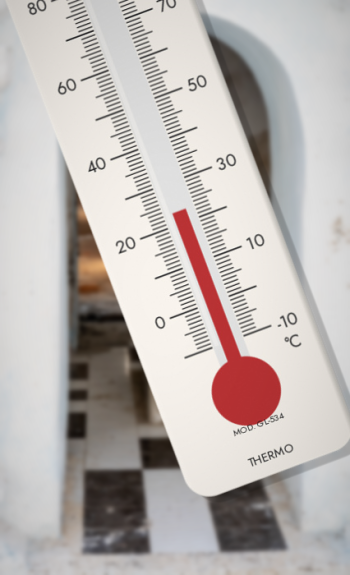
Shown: 23 (°C)
